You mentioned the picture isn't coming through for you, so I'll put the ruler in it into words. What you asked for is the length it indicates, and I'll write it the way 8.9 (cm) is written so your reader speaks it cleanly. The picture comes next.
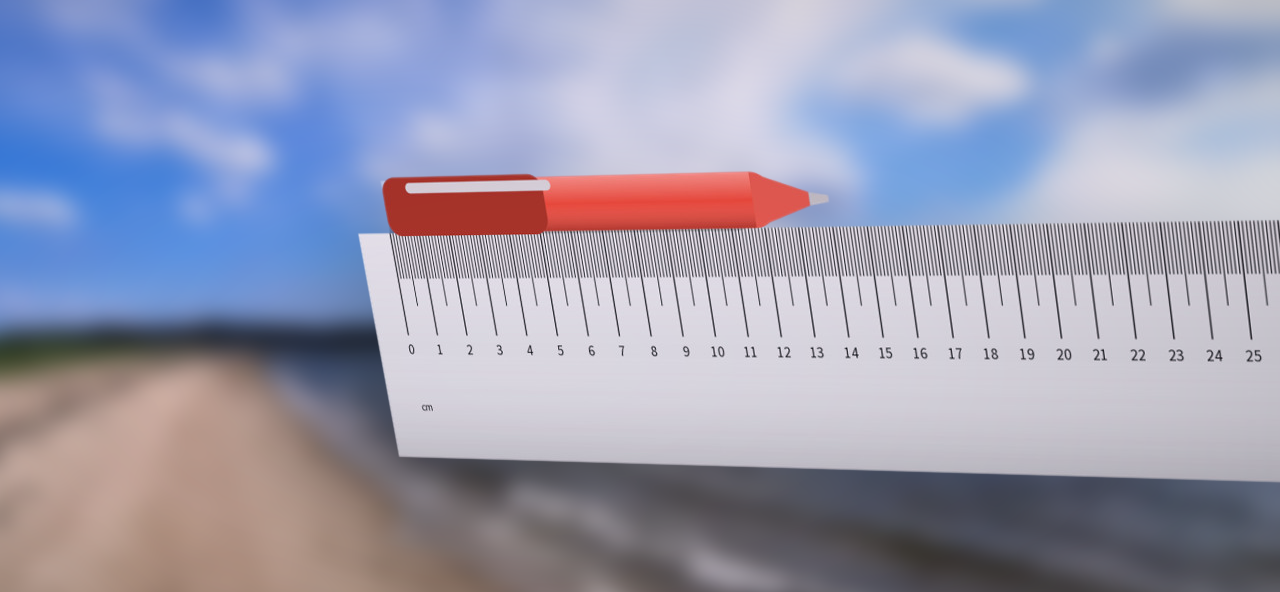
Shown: 14 (cm)
